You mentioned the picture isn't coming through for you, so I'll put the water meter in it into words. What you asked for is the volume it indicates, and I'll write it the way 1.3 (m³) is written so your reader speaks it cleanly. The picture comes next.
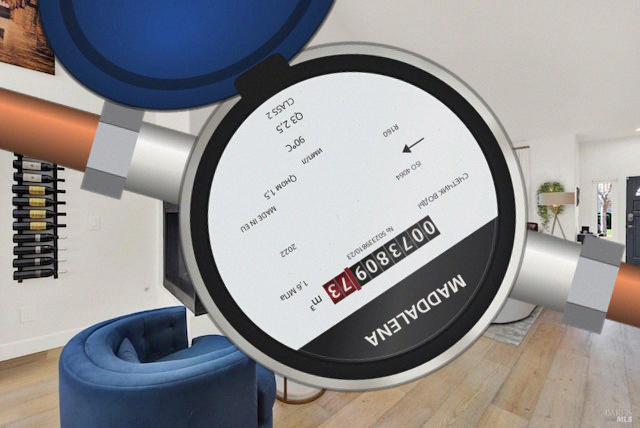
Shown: 73809.73 (m³)
